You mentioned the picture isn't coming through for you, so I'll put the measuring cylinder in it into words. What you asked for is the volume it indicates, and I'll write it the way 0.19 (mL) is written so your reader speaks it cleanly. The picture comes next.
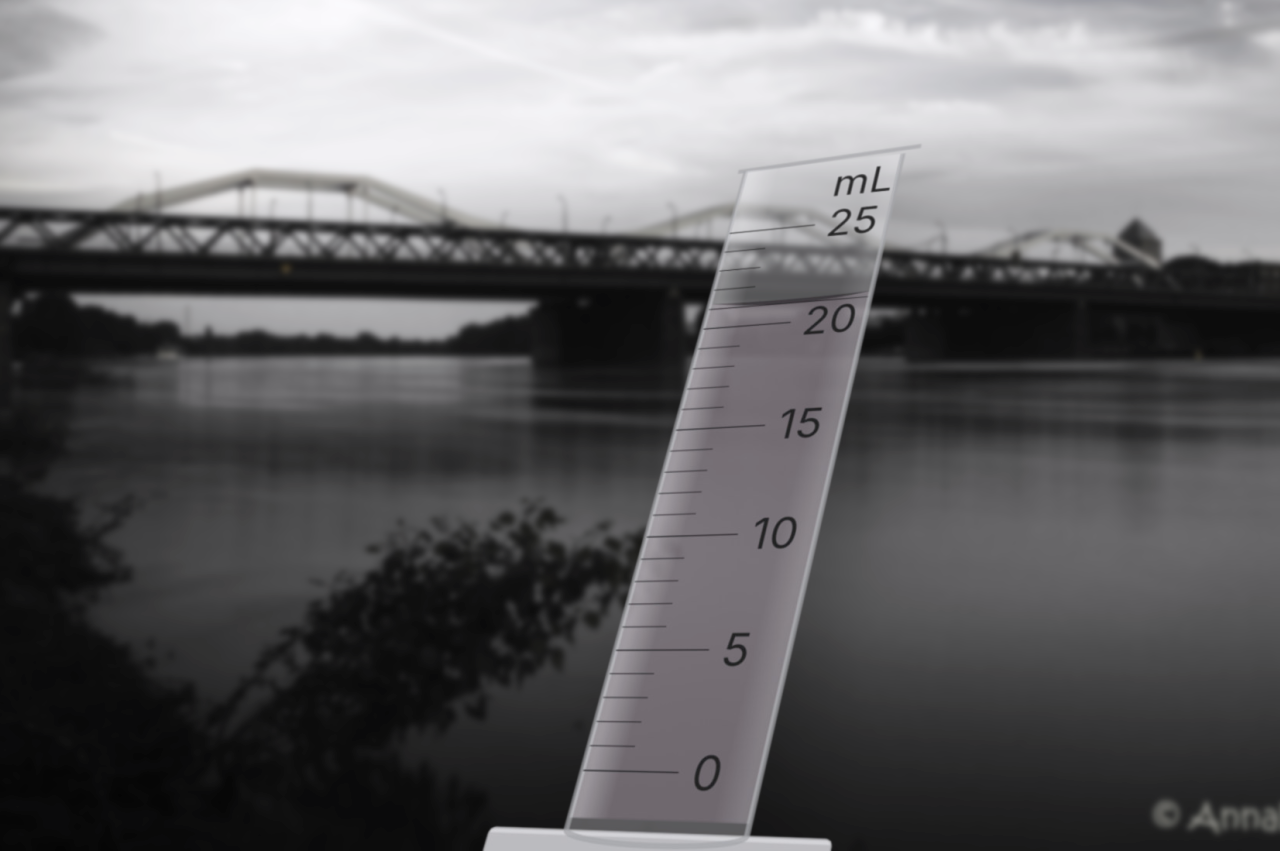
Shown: 21 (mL)
